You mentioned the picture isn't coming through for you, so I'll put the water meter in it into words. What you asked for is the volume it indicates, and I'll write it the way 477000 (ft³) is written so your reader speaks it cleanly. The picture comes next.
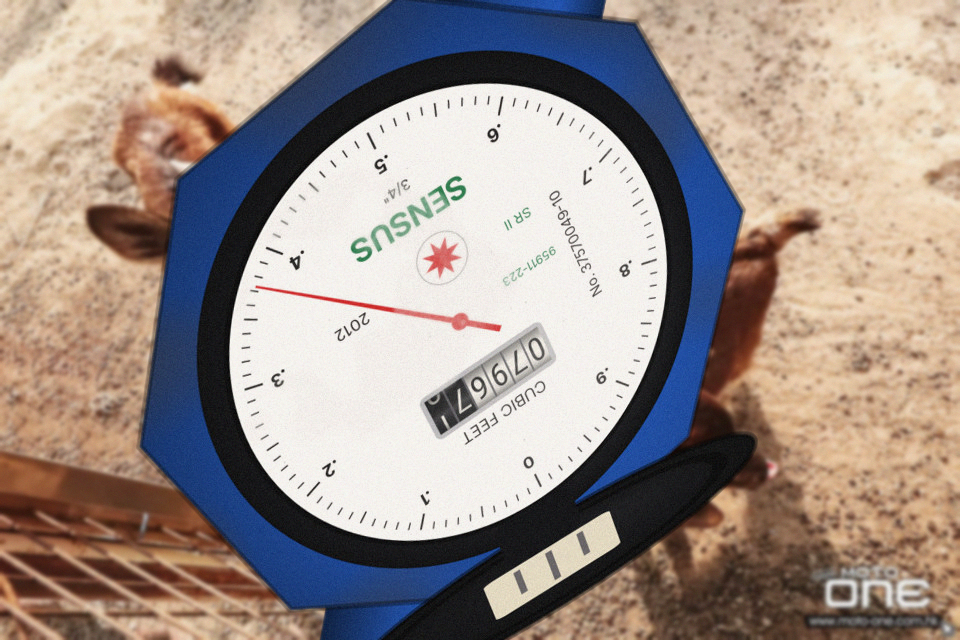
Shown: 79671.37 (ft³)
